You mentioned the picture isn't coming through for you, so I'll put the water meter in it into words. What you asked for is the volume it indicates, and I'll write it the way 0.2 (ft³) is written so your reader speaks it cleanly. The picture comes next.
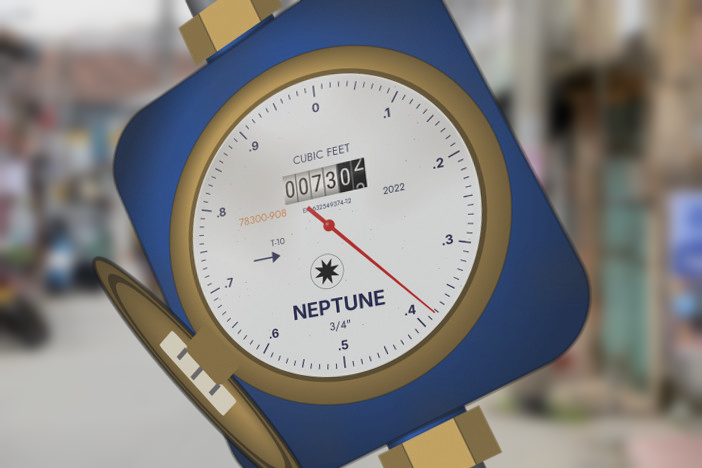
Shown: 7302.38 (ft³)
